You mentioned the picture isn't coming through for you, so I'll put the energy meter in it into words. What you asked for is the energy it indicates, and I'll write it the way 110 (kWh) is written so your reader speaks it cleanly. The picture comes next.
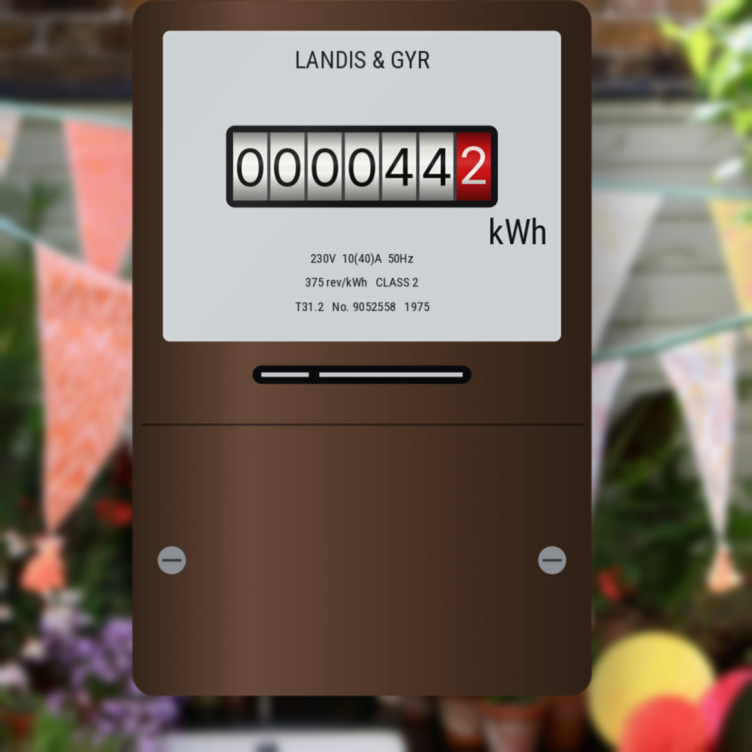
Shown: 44.2 (kWh)
